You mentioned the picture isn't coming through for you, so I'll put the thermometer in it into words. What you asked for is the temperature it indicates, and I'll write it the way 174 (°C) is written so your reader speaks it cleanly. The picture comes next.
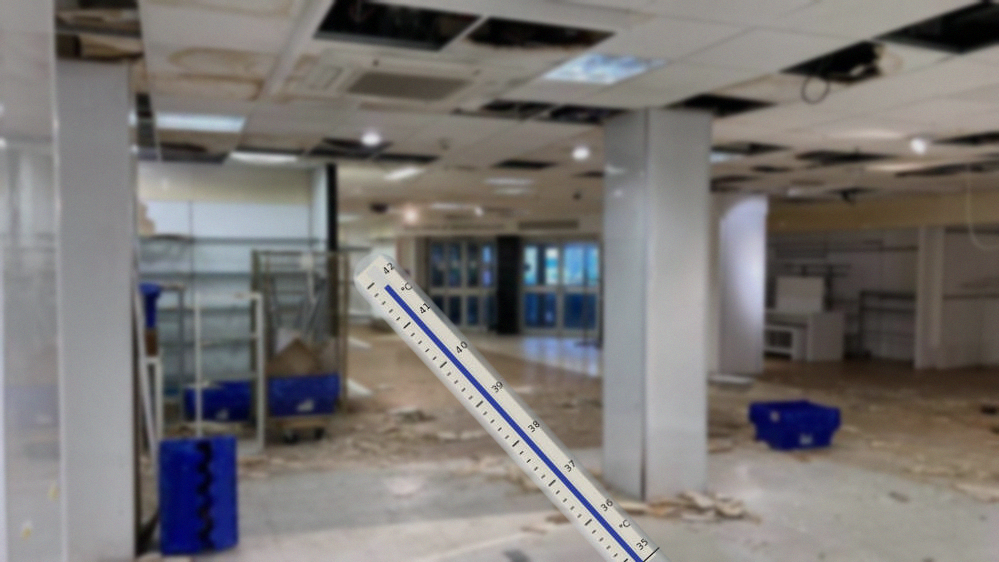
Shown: 41.8 (°C)
